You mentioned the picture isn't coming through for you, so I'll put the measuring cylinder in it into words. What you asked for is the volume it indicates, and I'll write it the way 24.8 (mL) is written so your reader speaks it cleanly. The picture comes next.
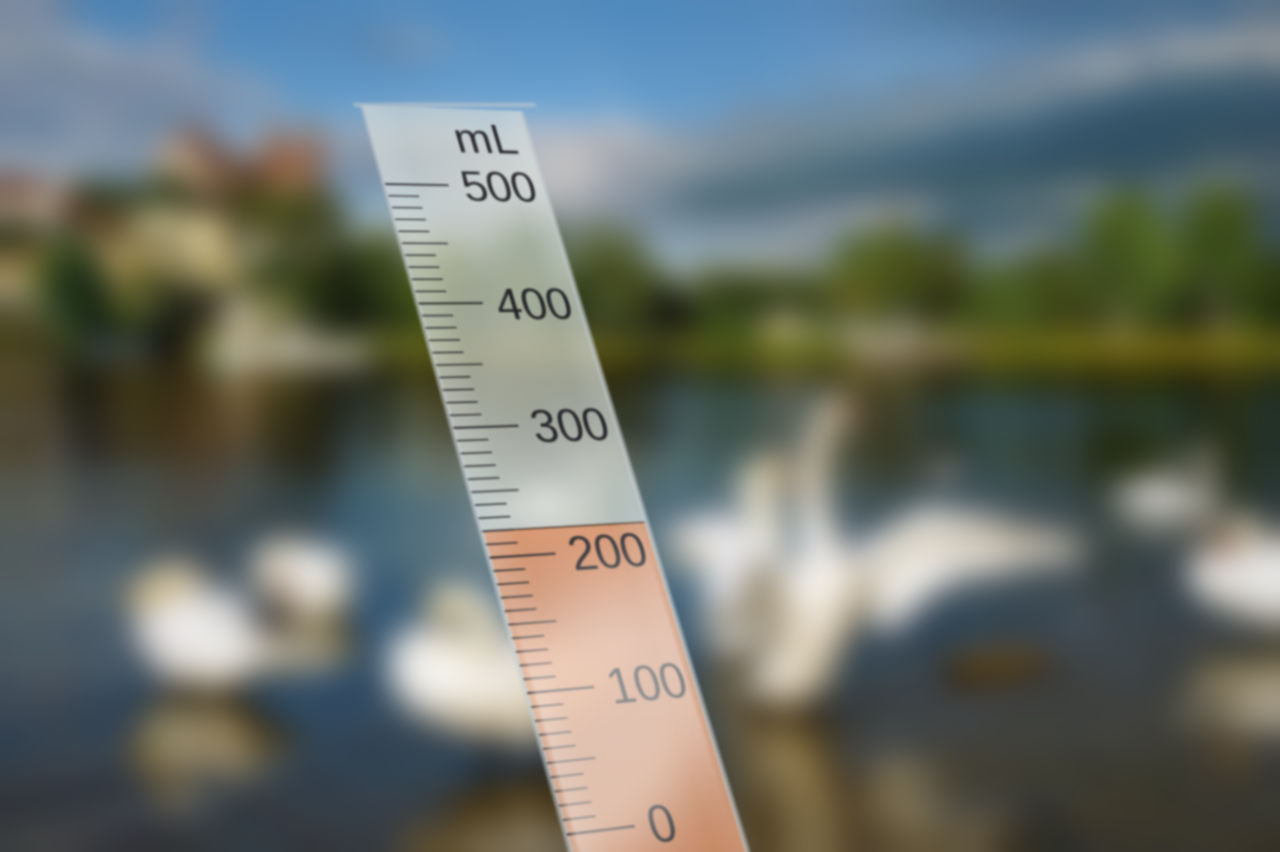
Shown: 220 (mL)
